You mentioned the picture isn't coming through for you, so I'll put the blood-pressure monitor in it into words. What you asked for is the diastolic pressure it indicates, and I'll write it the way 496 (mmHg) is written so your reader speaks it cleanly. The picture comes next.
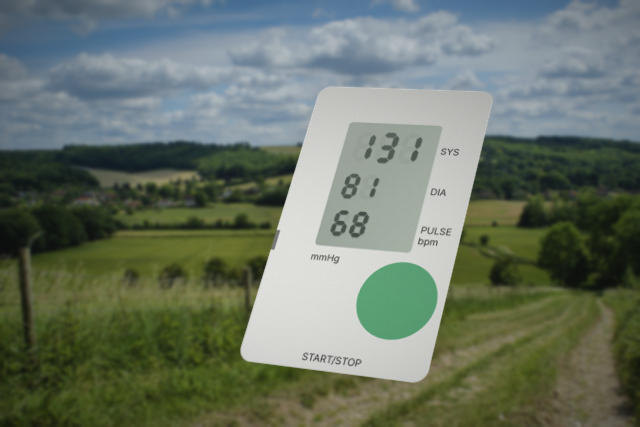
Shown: 81 (mmHg)
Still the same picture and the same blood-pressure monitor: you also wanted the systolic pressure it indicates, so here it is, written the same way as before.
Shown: 131 (mmHg)
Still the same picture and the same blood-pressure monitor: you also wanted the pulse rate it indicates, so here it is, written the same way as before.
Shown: 68 (bpm)
